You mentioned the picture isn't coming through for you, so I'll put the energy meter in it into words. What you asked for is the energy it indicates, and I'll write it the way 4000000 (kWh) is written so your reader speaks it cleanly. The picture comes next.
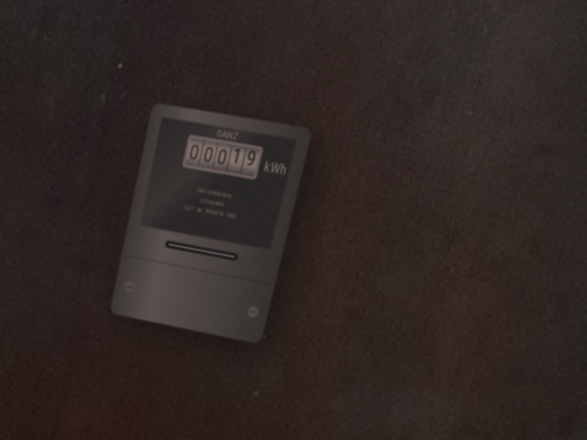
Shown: 19 (kWh)
